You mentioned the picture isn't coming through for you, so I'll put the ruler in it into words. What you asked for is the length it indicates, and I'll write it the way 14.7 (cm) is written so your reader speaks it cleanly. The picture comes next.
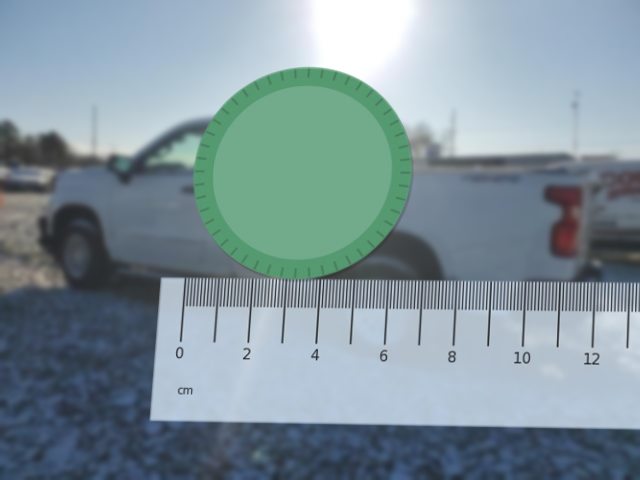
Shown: 6.5 (cm)
